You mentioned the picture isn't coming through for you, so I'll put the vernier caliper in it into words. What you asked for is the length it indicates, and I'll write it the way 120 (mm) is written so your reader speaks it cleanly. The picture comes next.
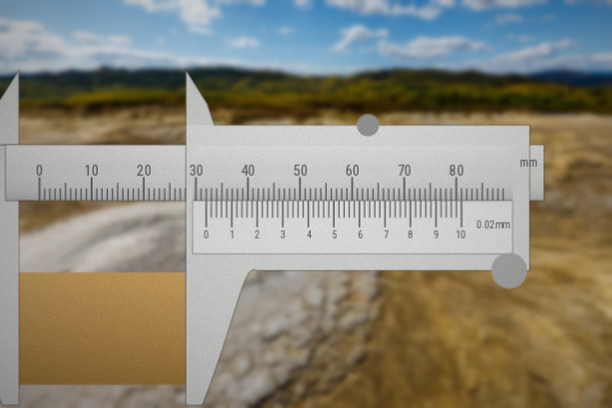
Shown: 32.0 (mm)
